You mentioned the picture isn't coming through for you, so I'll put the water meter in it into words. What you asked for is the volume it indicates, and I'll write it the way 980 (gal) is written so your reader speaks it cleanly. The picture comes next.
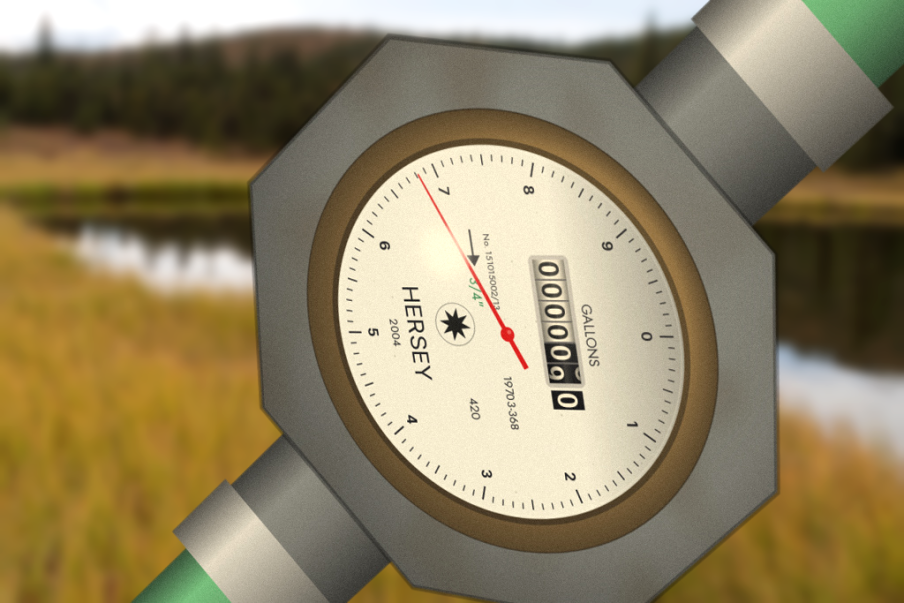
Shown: 86.8 (gal)
